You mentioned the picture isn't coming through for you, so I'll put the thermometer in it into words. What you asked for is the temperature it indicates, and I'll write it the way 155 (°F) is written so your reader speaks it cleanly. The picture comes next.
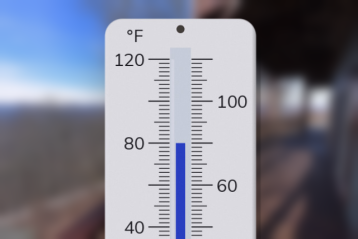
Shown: 80 (°F)
